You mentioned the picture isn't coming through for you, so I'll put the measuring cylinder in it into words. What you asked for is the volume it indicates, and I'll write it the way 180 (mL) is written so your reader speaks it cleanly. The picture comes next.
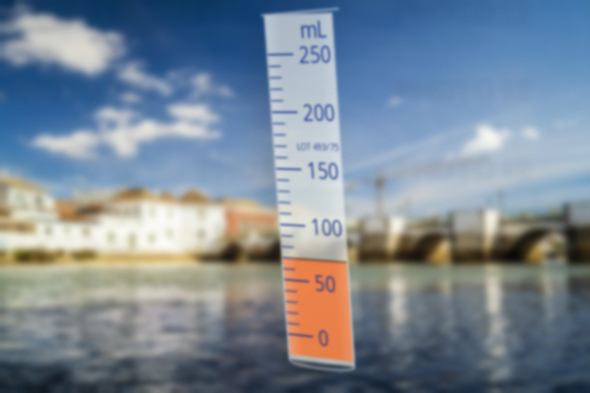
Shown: 70 (mL)
